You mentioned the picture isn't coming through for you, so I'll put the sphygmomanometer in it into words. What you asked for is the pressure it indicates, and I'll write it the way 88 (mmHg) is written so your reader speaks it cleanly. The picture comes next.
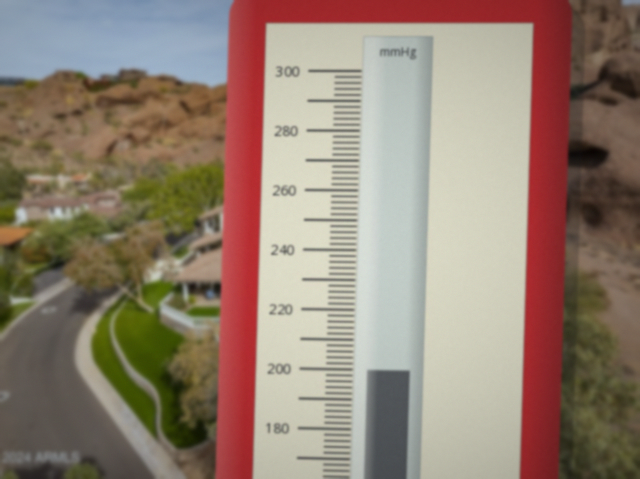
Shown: 200 (mmHg)
